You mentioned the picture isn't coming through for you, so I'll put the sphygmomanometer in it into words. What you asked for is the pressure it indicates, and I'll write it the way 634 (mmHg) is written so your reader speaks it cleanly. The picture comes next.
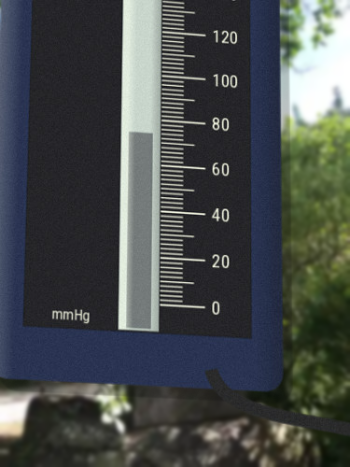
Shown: 74 (mmHg)
